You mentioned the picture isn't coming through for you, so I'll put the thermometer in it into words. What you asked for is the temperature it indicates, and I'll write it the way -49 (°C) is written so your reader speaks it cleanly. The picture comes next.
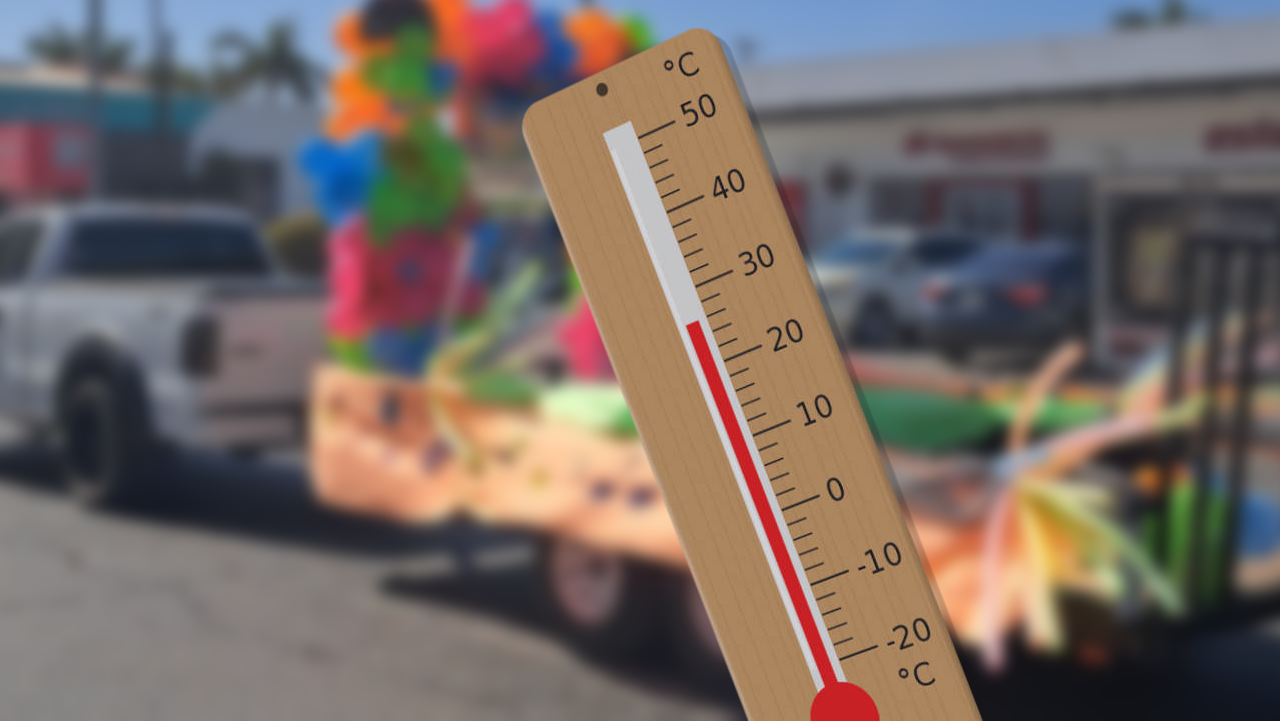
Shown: 26 (°C)
